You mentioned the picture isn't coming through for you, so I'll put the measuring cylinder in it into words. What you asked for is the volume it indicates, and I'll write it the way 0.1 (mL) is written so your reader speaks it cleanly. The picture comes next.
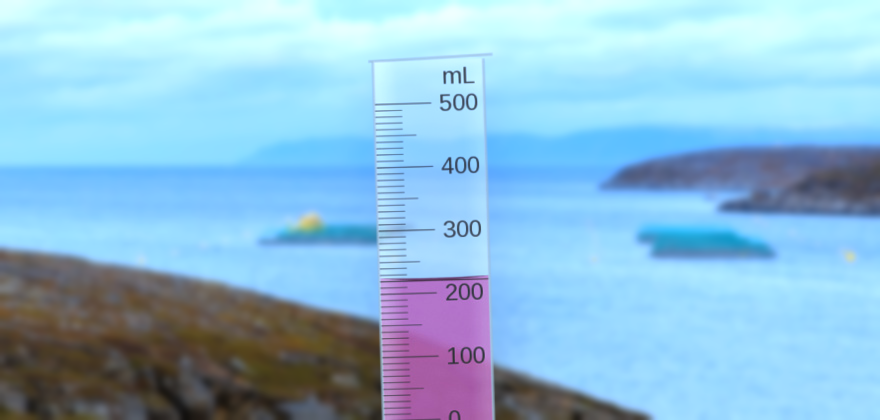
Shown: 220 (mL)
